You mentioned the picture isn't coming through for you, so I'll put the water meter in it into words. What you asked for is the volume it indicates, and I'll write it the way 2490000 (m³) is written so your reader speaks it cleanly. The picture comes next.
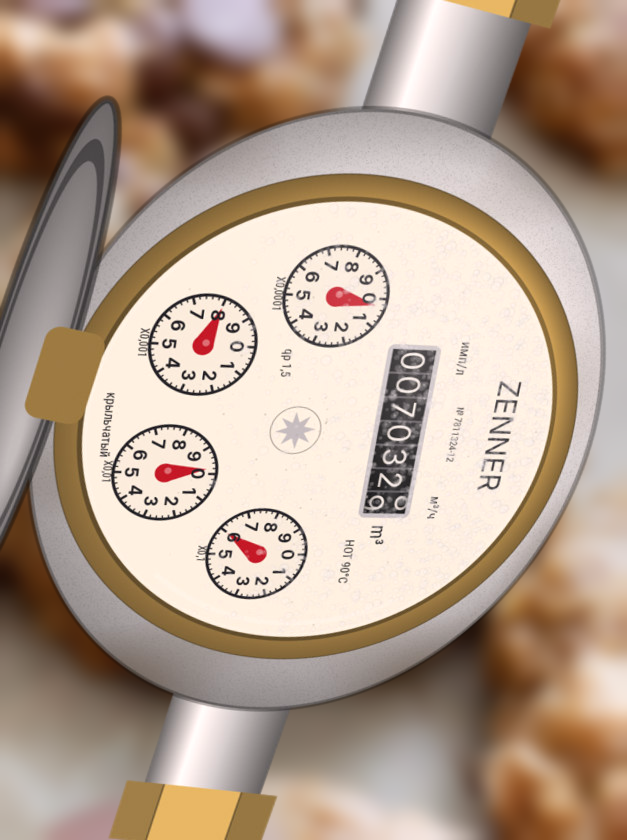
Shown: 70328.5980 (m³)
